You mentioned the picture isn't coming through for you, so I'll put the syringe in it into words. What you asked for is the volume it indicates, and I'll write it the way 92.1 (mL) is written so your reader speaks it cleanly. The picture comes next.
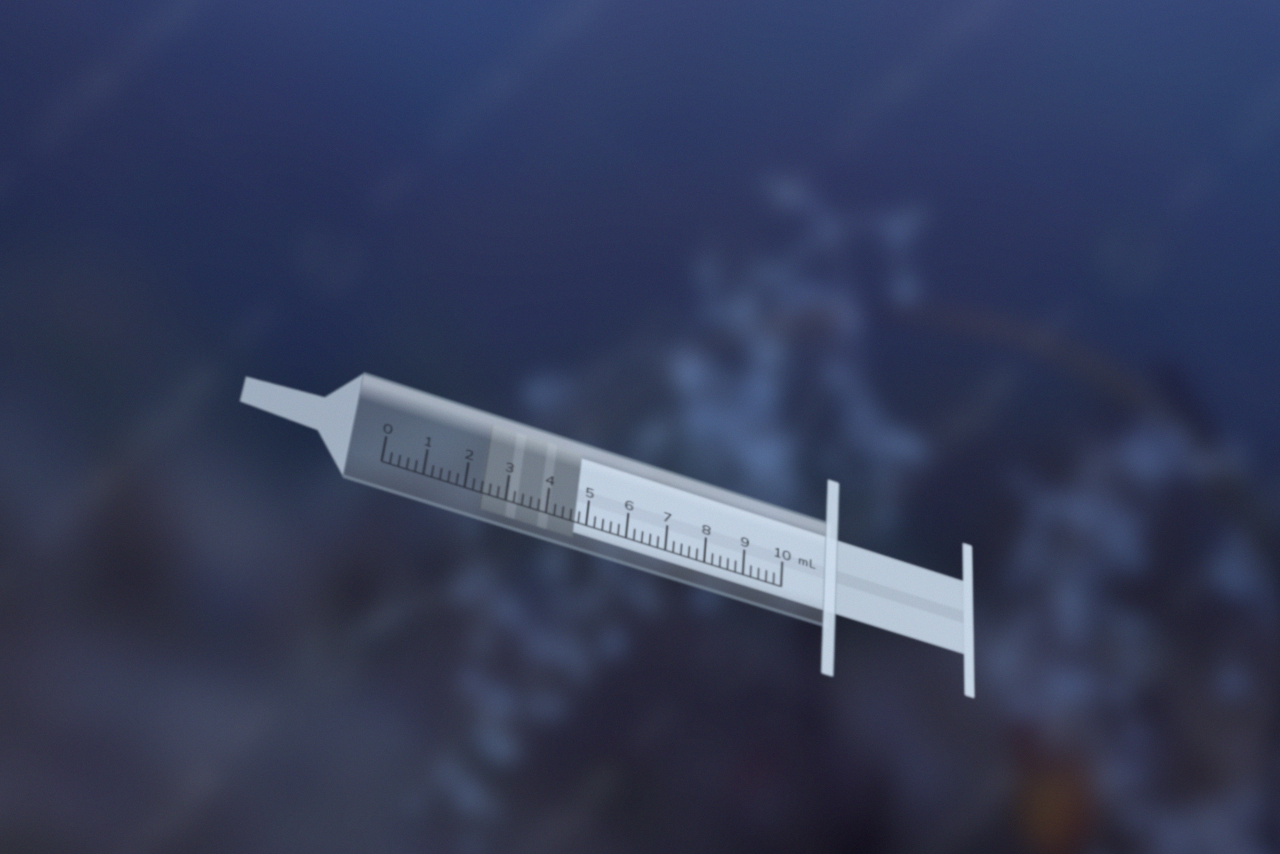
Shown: 2.4 (mL)
